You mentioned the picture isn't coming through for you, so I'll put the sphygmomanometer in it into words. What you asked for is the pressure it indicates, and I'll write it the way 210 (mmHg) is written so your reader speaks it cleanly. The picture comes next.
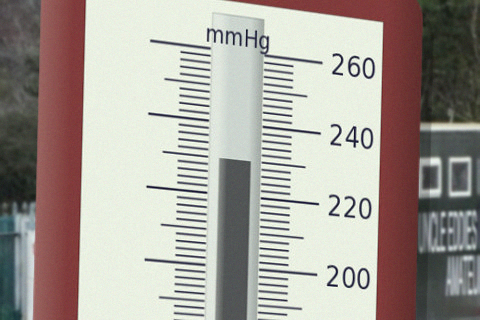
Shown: 230 (mmHg)
